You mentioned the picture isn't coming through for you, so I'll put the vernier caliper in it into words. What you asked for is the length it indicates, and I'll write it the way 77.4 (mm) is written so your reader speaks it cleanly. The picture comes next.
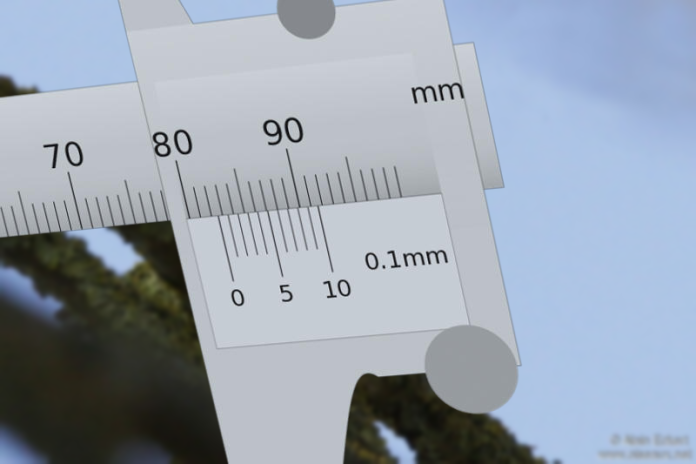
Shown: 82.6 (mm)
